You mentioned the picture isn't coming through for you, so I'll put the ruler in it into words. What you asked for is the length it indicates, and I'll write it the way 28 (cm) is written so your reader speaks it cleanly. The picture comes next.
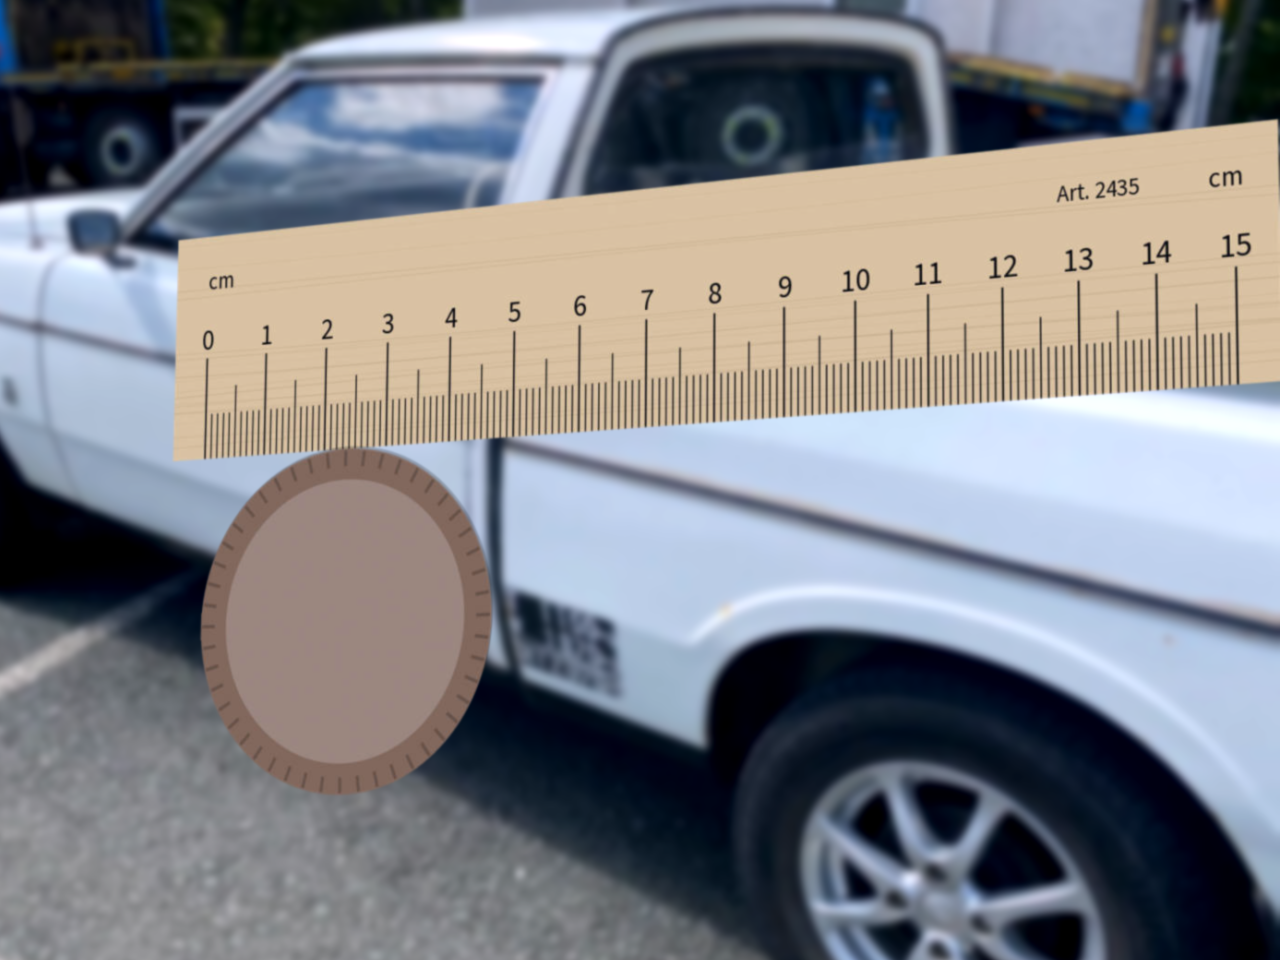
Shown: 4.7 (cm)
